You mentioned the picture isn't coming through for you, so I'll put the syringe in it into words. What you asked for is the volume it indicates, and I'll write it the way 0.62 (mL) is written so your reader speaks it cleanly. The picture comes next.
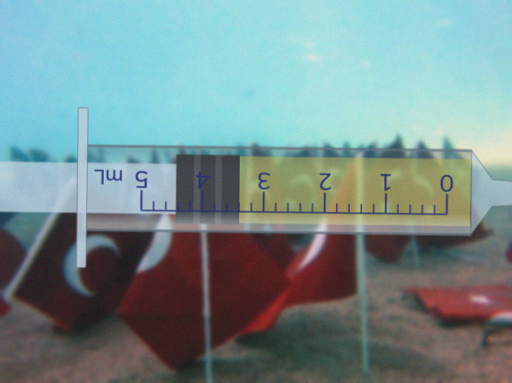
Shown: 3.4 (mL)
